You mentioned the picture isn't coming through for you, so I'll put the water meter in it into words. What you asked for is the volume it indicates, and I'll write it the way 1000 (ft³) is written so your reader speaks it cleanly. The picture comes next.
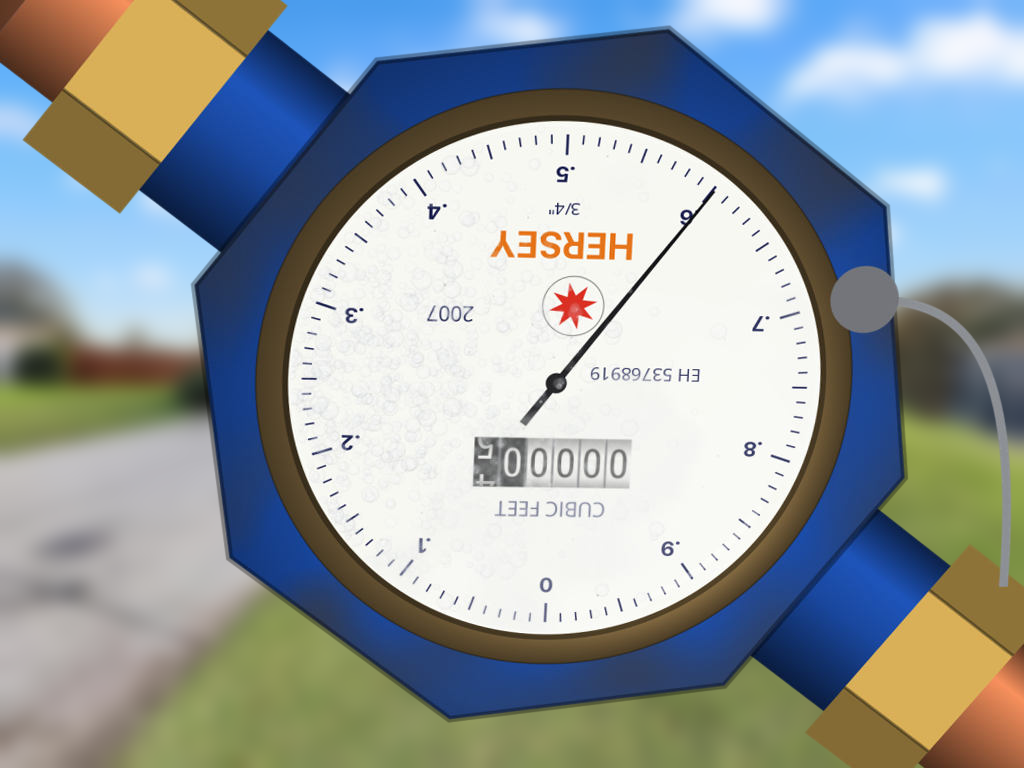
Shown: 4.60 (ft³)
